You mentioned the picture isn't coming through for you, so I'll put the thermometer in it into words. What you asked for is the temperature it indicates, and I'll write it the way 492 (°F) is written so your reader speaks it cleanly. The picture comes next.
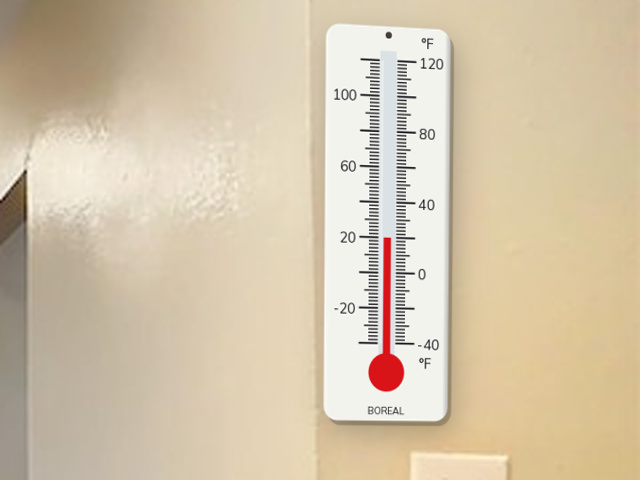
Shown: 20 (°F)
